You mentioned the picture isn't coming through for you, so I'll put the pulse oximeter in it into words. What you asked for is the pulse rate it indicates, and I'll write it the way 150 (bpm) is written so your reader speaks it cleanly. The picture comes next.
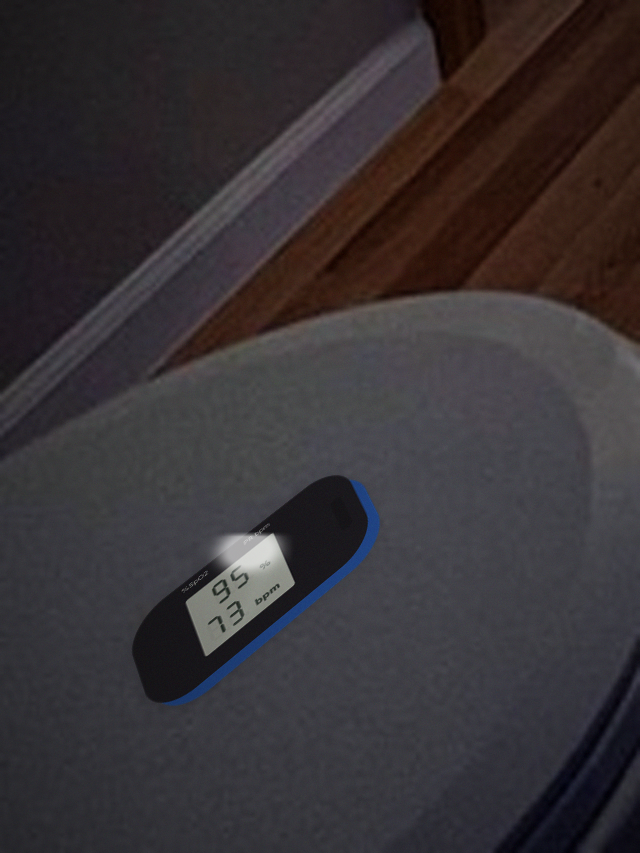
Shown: 73 (bpm)
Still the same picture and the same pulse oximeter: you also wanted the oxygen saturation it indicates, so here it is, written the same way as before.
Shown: 95 (%)
